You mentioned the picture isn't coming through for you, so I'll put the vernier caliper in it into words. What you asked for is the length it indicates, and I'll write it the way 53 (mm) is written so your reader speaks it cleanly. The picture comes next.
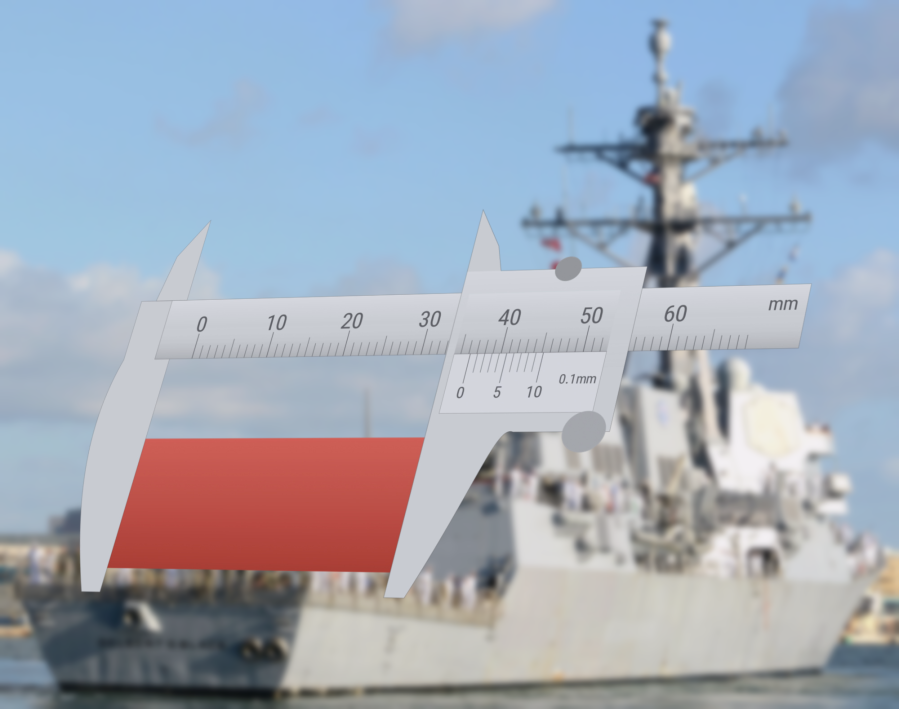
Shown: 36.2 (mm)
